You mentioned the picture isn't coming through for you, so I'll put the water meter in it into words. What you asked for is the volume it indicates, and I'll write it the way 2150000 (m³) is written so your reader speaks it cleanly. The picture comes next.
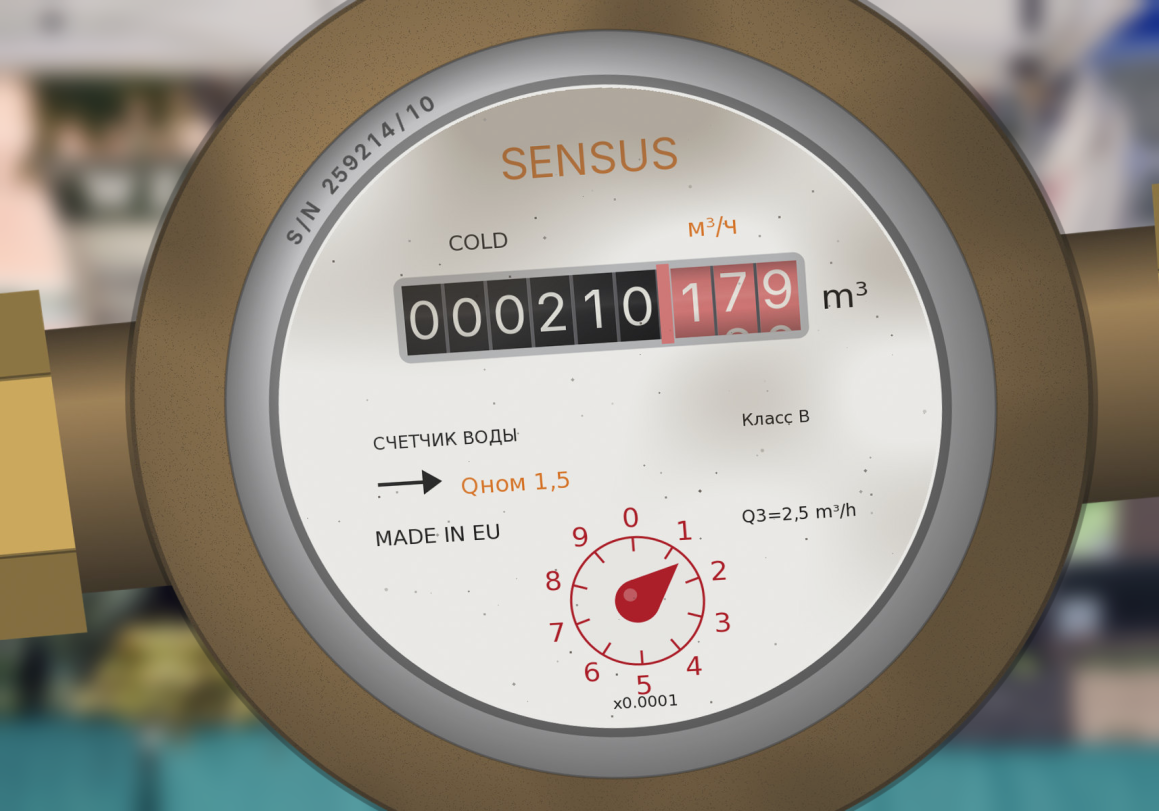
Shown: 210.1791 (m³)
